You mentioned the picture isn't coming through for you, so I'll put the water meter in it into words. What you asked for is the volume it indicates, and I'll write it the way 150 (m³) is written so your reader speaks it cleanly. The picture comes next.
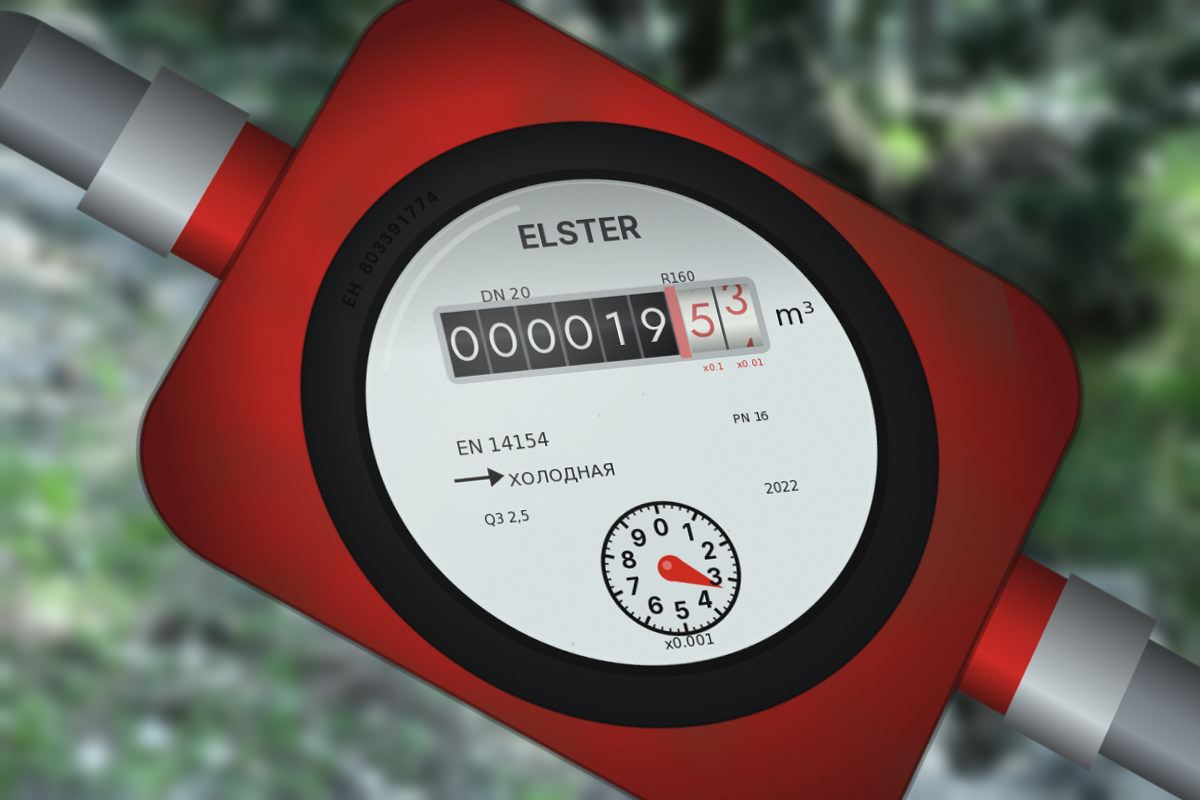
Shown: 19.533 (m³)
